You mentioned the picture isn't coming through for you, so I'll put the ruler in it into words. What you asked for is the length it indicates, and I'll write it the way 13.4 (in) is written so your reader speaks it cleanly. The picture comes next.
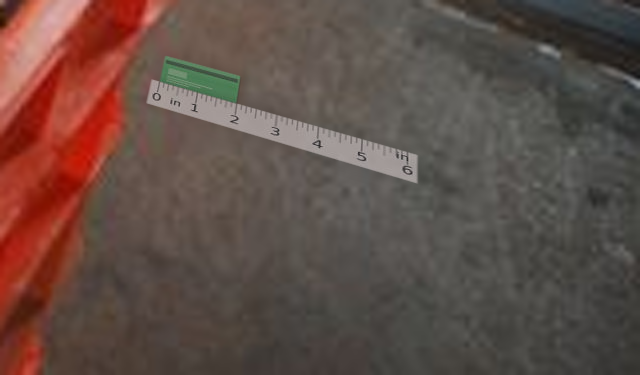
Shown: 2 (in)
